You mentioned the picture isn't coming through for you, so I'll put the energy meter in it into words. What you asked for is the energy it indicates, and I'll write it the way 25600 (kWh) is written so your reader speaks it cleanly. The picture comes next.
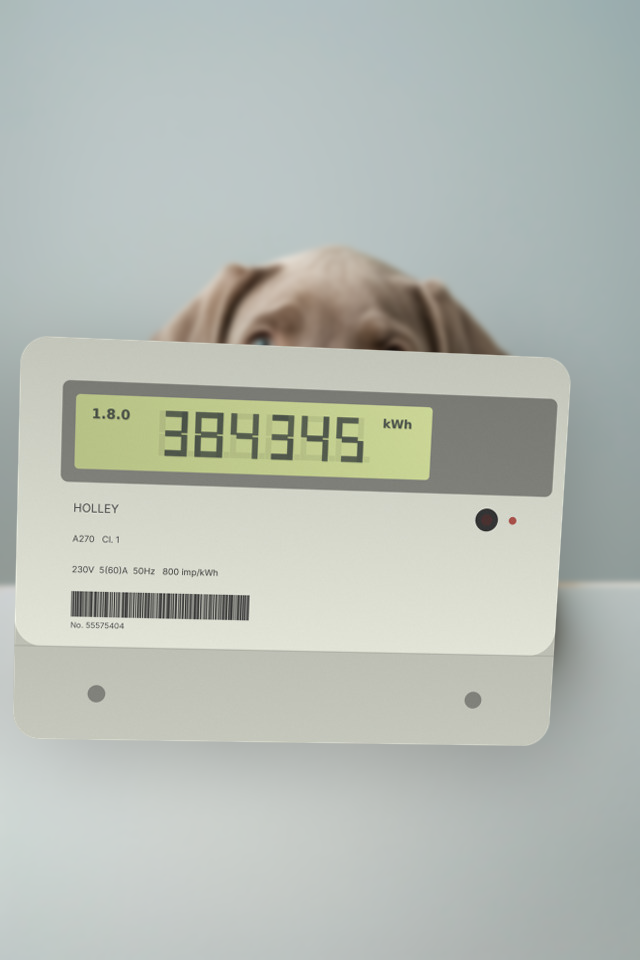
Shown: 384345 (kWh)
